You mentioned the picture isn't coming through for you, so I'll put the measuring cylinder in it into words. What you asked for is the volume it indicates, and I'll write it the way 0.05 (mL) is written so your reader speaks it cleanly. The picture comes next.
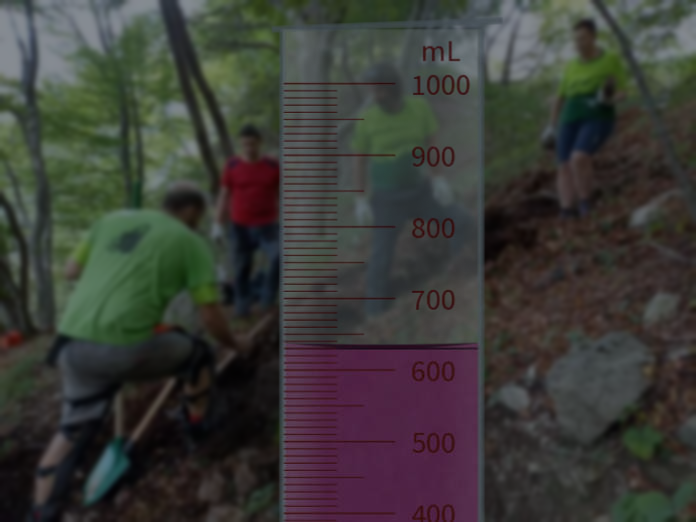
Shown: 630 (mL)
